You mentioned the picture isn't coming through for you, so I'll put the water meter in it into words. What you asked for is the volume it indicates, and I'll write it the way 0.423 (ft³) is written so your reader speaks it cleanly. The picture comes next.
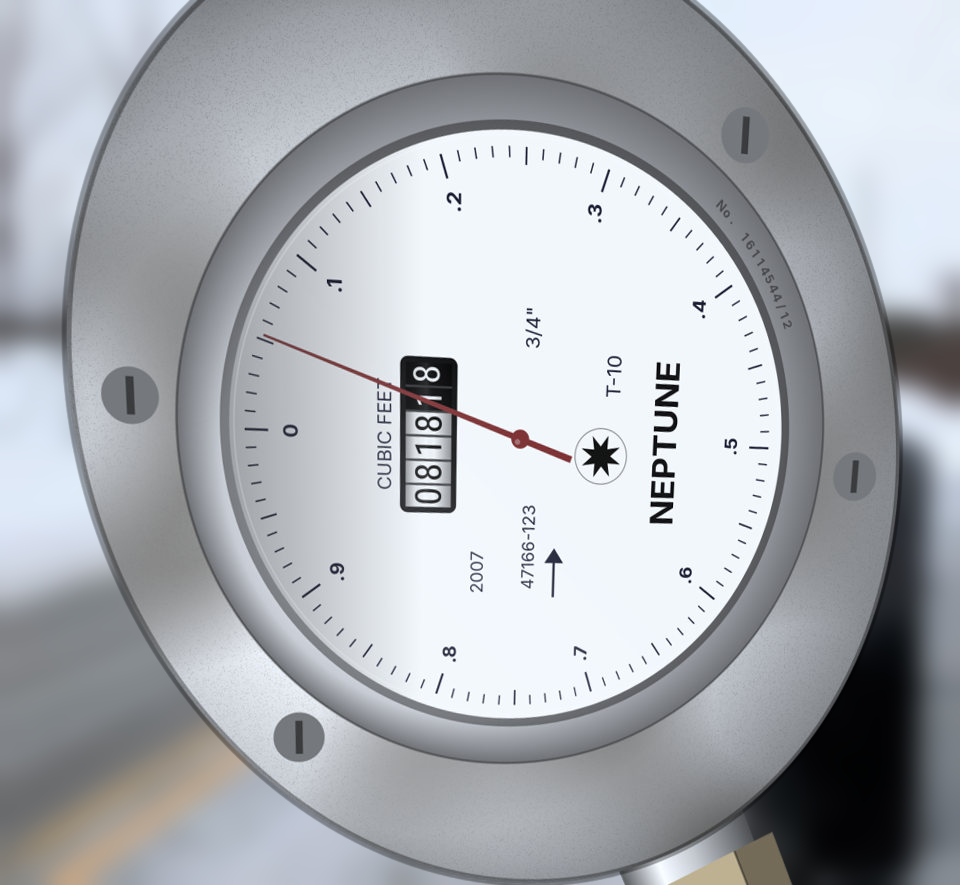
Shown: 81818.05 (ft³)
